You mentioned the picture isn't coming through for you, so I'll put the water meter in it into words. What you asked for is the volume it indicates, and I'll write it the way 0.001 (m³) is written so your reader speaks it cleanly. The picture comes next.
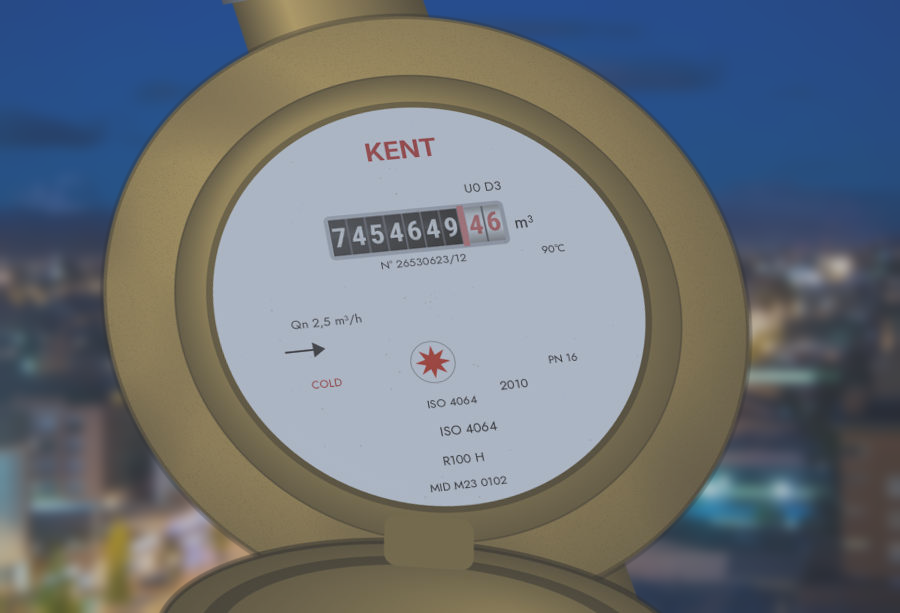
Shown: 7454649.46 (m³)
